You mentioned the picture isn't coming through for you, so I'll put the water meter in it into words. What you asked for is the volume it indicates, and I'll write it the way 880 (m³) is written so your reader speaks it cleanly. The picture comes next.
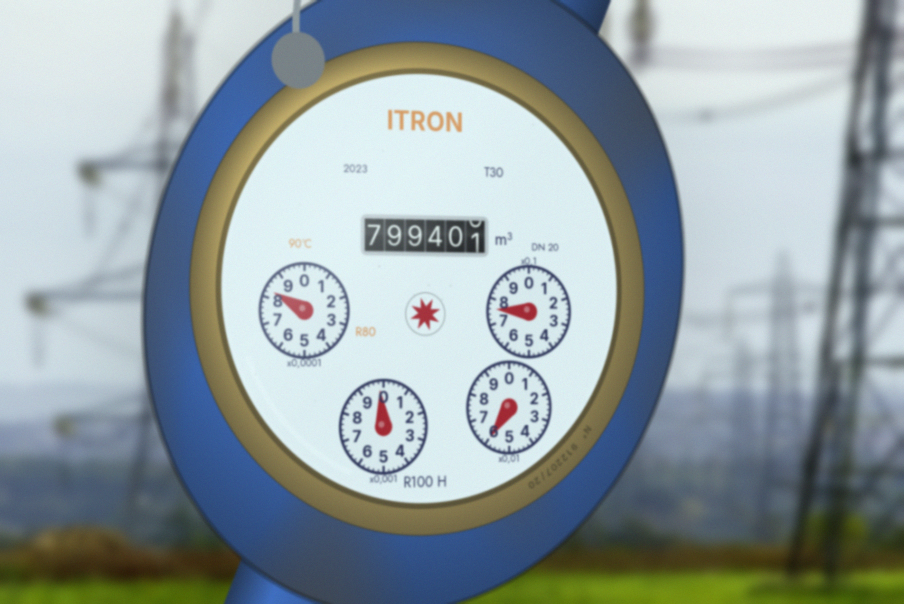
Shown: 799400.7598 (m³)
